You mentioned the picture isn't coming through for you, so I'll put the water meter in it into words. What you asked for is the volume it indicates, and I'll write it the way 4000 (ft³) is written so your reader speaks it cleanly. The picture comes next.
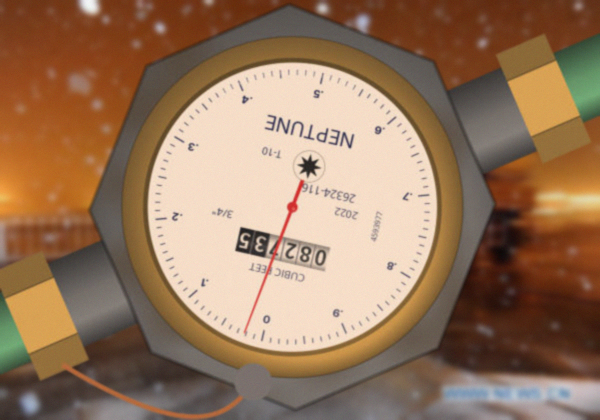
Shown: 82735.02 (ft³)
